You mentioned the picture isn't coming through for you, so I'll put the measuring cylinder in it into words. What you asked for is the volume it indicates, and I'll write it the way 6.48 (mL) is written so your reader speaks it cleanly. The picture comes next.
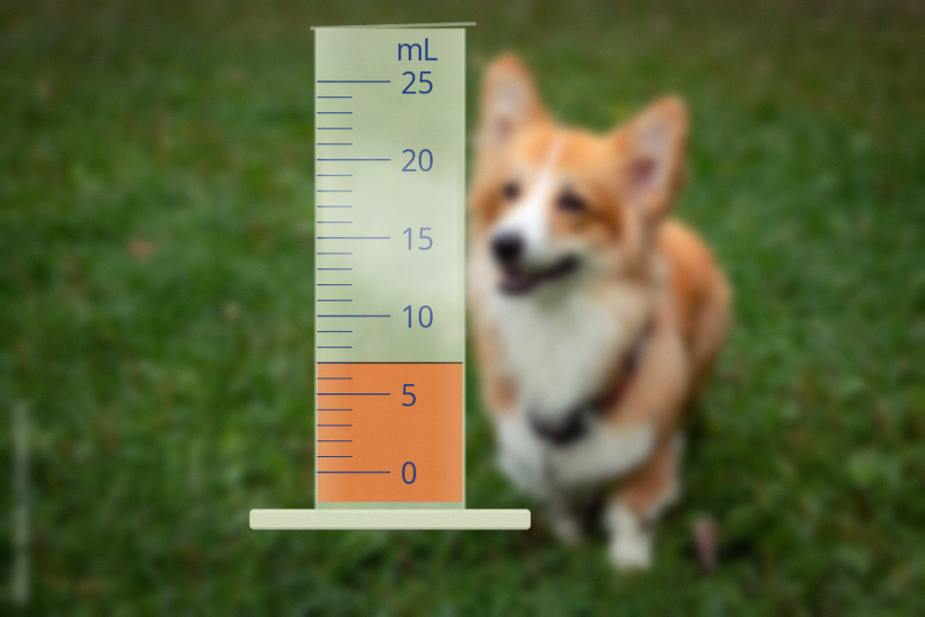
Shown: 7 (mL)
